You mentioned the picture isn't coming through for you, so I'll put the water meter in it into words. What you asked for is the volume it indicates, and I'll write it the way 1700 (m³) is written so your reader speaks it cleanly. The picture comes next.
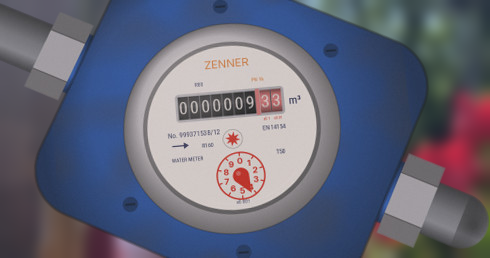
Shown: 9.334 (m³)
